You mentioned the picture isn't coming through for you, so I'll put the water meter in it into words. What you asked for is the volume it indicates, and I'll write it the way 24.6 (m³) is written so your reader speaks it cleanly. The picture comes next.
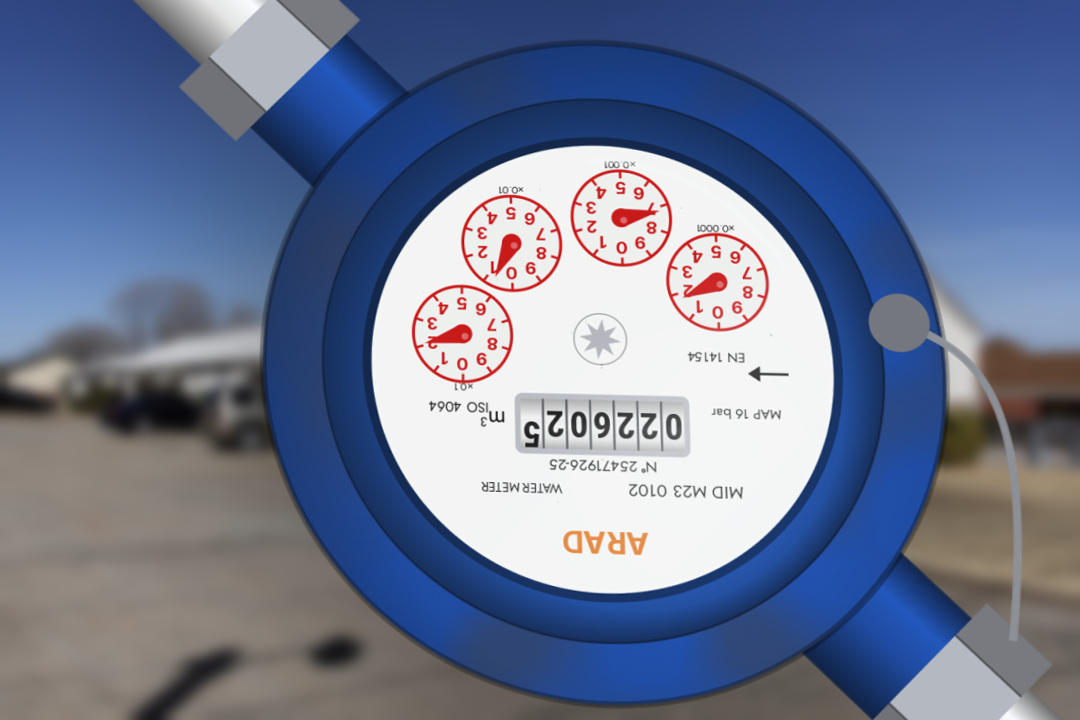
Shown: 226025.2071 (m³)
